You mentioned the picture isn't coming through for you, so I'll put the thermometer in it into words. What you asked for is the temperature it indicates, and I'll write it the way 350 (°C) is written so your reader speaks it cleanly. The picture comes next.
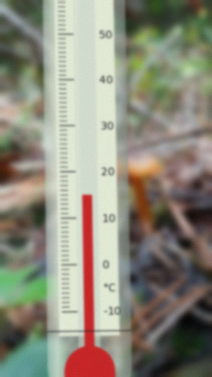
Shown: 15 (°C)
